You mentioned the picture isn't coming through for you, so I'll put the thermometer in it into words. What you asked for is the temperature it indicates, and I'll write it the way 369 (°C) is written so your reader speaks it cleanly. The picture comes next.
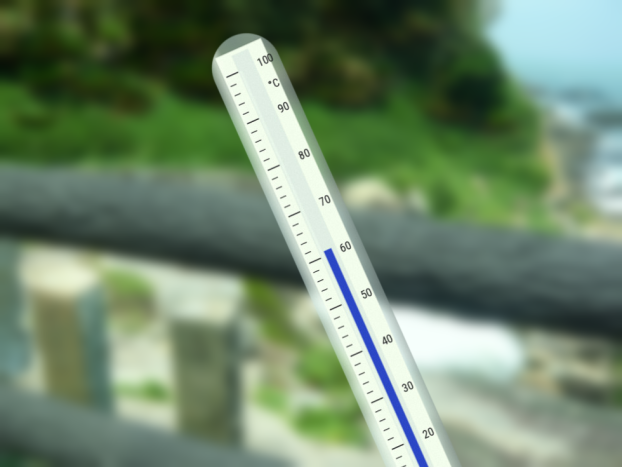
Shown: 61 (°C)
